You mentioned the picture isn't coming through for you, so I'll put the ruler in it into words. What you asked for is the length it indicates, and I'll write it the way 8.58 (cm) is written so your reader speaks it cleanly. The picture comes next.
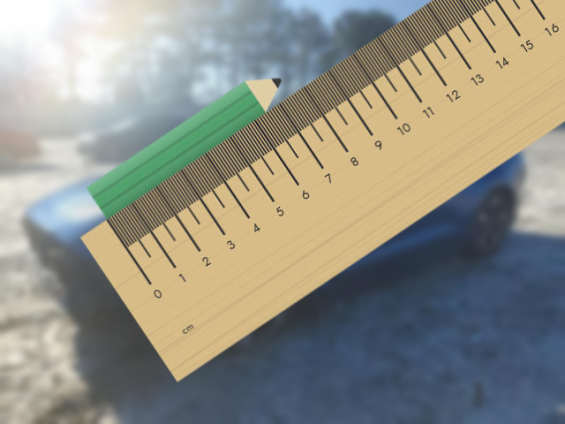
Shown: 7.5 (cm)
